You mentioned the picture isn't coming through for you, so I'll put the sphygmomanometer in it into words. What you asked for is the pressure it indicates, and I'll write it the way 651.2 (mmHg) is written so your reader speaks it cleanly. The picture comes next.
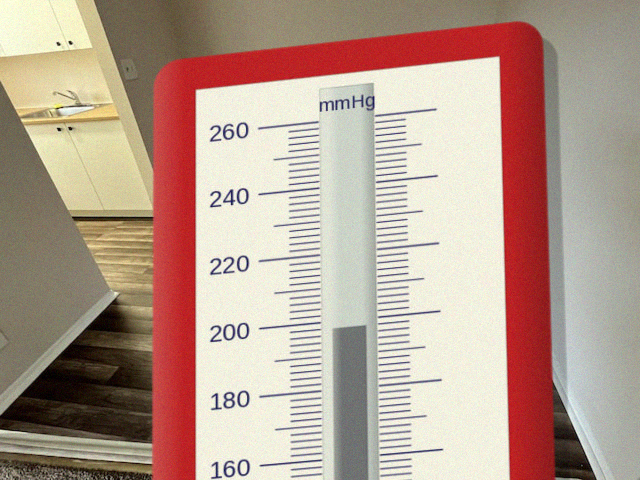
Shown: 198 (mmHg)
